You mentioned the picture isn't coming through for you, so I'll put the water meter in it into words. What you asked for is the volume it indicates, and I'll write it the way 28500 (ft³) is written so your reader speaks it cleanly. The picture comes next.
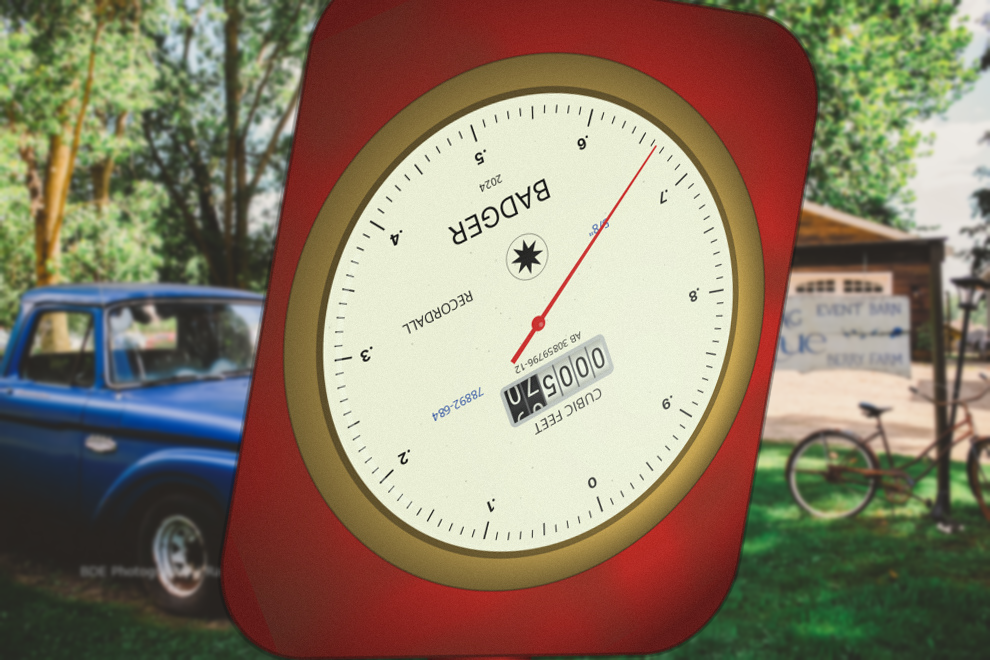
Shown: 569.66 (ft³)
